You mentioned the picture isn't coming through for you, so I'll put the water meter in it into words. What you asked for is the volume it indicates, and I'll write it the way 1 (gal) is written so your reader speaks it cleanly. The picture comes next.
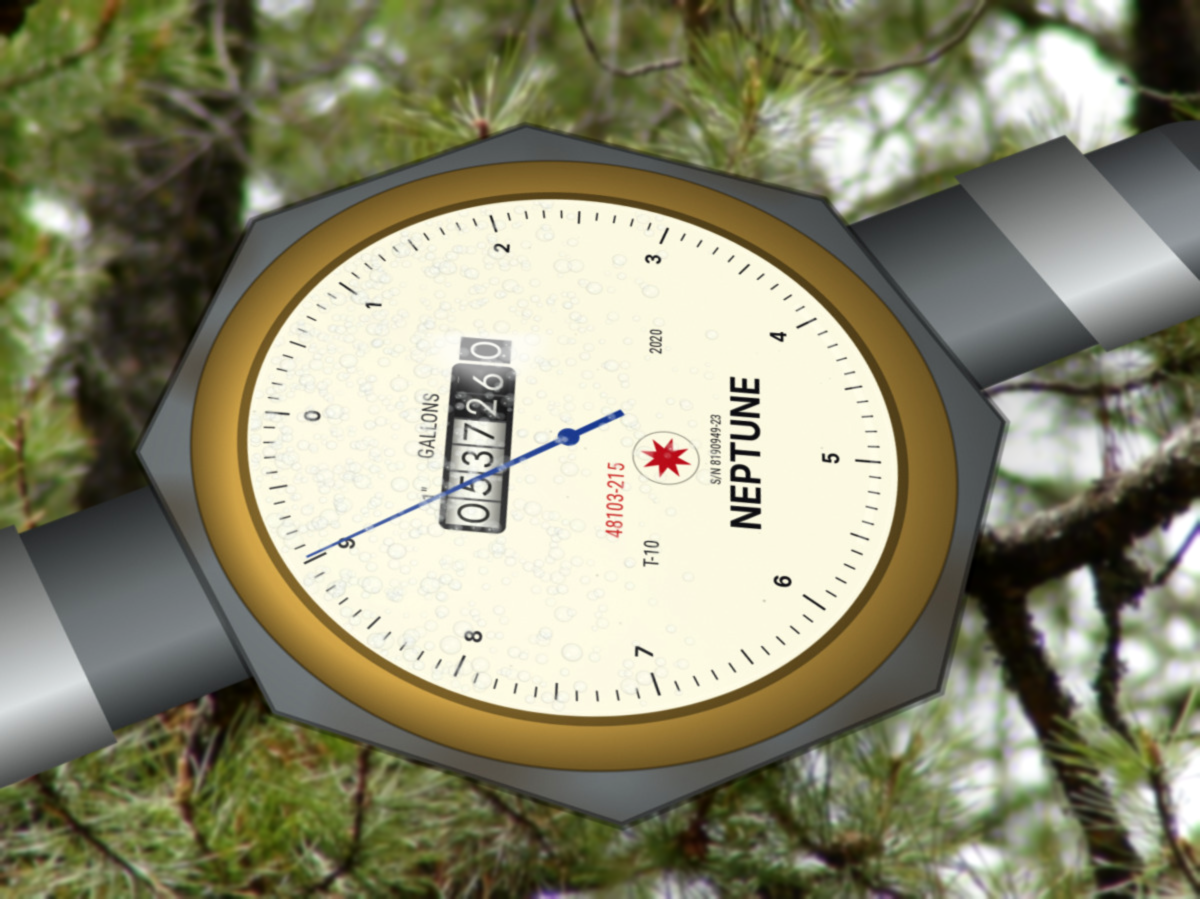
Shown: 537259.0 (gal)
